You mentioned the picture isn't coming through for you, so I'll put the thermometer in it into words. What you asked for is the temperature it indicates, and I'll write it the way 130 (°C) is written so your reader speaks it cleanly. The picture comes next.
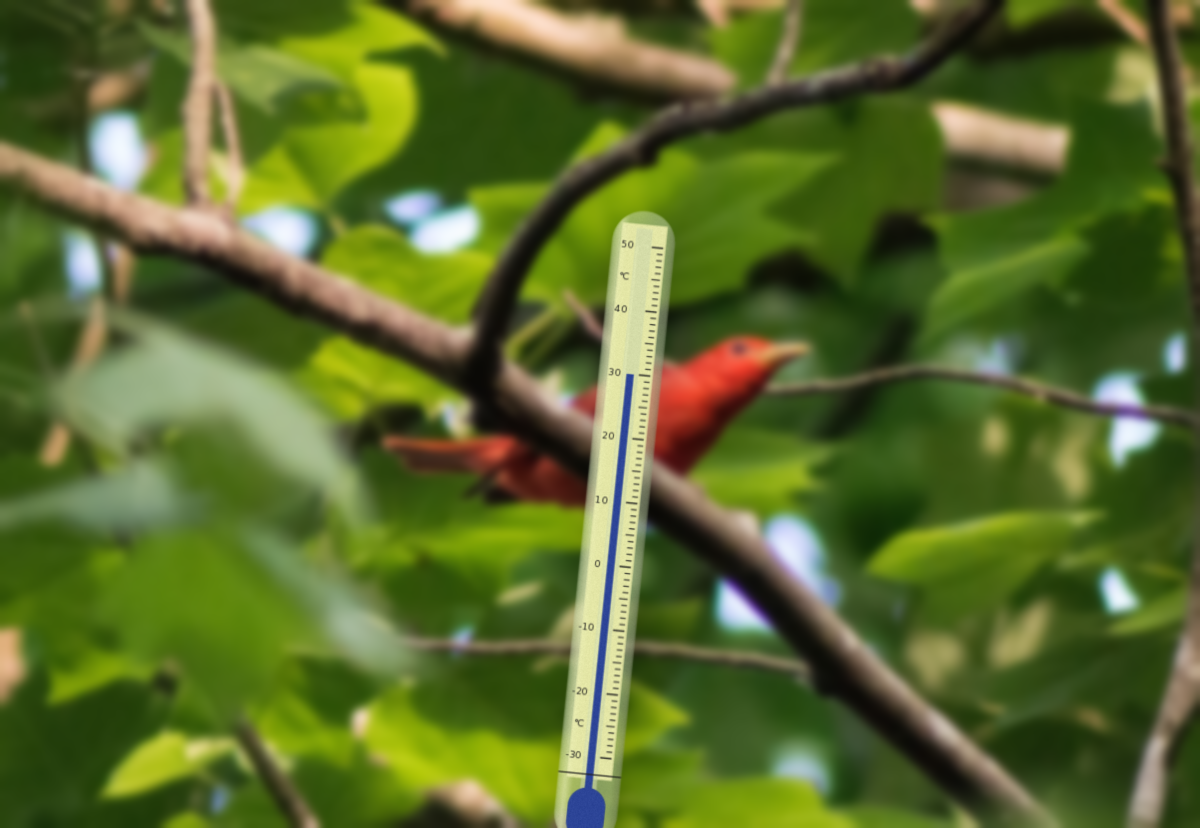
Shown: 30 (°C)
